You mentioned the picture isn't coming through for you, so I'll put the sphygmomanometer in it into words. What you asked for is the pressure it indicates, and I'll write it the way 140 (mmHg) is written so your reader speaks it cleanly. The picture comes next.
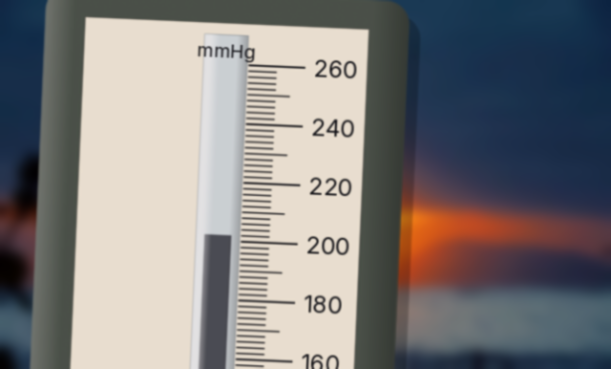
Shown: 202 (mmHg)
